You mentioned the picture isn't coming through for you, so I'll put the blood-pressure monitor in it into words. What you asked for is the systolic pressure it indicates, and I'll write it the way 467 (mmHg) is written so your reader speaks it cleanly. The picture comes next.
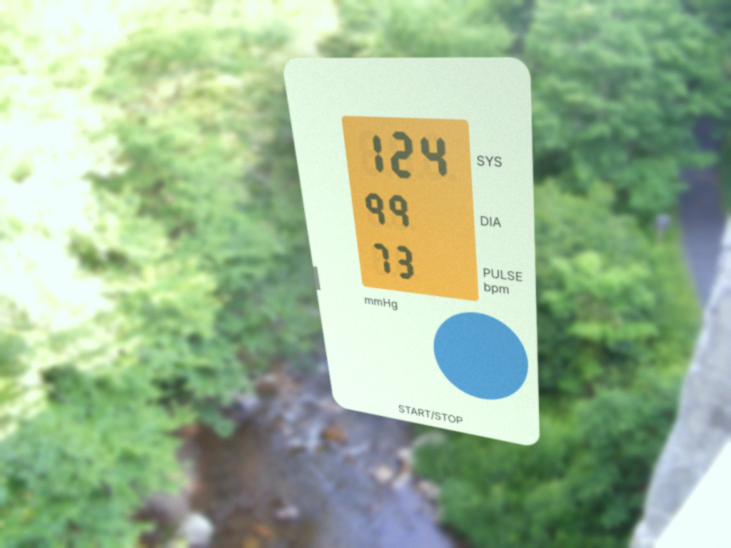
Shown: 124 (mmHg)
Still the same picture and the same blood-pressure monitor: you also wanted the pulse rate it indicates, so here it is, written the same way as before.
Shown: 73 (bpm)
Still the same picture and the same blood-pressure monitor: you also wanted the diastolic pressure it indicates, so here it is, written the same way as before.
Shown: 99 (mmHg)
